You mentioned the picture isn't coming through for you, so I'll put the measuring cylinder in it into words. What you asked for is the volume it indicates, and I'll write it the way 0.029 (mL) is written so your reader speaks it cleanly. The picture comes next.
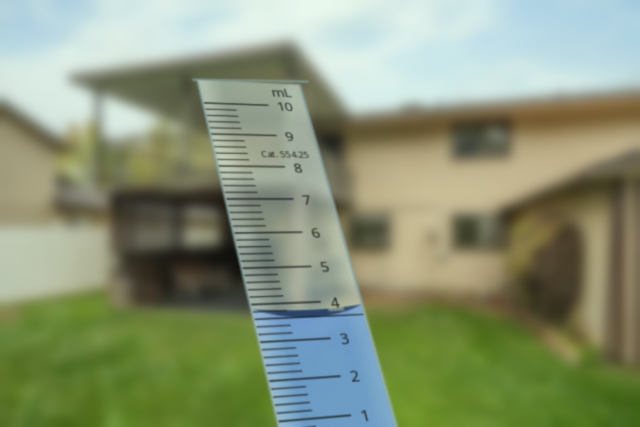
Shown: 3.6 (mL)
